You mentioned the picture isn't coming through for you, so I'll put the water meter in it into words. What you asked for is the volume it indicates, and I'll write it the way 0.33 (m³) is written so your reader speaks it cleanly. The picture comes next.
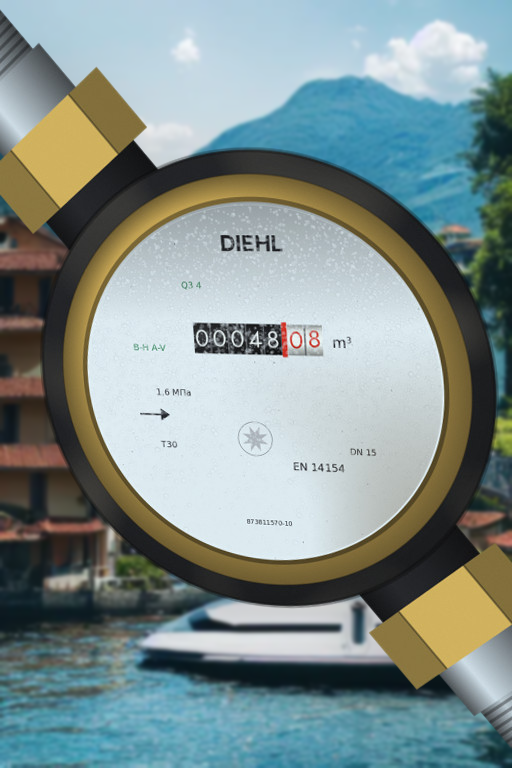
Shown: 48.08 (m³)
